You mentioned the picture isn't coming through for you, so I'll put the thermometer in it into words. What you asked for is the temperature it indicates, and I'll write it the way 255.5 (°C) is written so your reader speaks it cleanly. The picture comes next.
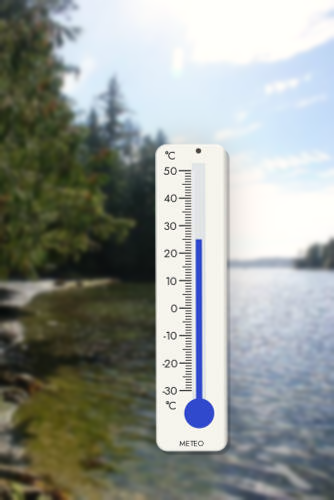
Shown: 25 (°C)
